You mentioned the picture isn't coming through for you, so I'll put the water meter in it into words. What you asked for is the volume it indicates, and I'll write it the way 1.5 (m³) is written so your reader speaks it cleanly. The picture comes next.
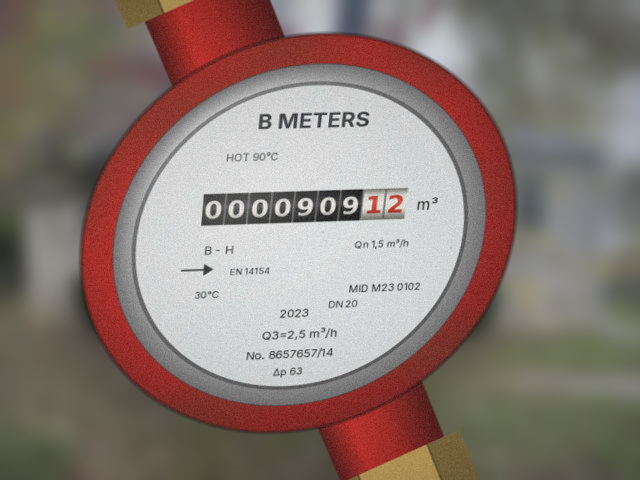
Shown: 909.12 (m³)
